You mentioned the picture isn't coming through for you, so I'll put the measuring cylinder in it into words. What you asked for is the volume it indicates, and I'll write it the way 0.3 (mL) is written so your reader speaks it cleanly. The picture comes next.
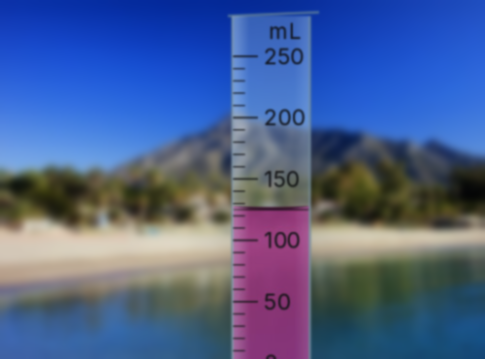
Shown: 125 (mL)
